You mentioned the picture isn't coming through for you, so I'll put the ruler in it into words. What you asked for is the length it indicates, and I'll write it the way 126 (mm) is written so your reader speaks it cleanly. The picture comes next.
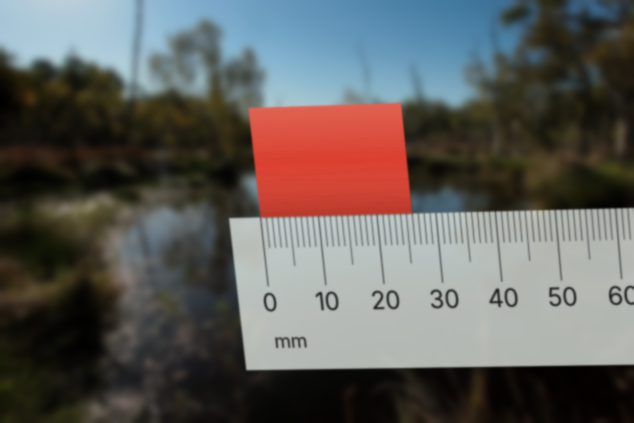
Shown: 26 (mm)
